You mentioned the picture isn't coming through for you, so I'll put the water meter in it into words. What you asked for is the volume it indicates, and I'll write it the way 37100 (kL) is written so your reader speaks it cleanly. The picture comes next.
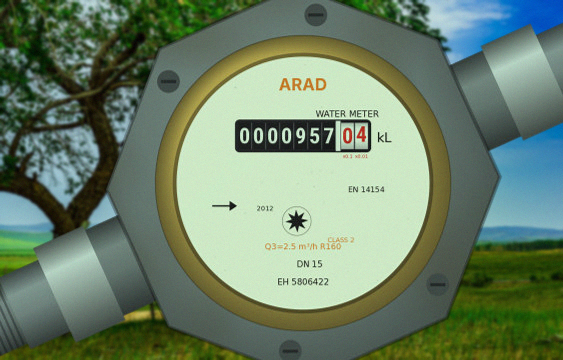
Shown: 957.04 (kL)
